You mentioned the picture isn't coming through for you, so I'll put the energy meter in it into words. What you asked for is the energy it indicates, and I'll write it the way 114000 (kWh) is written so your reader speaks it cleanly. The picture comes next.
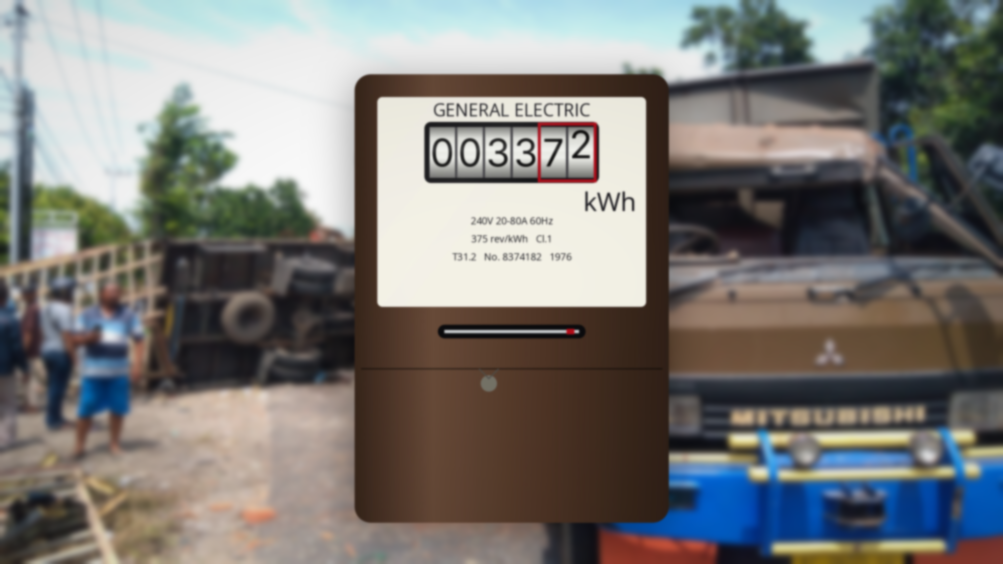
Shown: 33.72 (kWh)
